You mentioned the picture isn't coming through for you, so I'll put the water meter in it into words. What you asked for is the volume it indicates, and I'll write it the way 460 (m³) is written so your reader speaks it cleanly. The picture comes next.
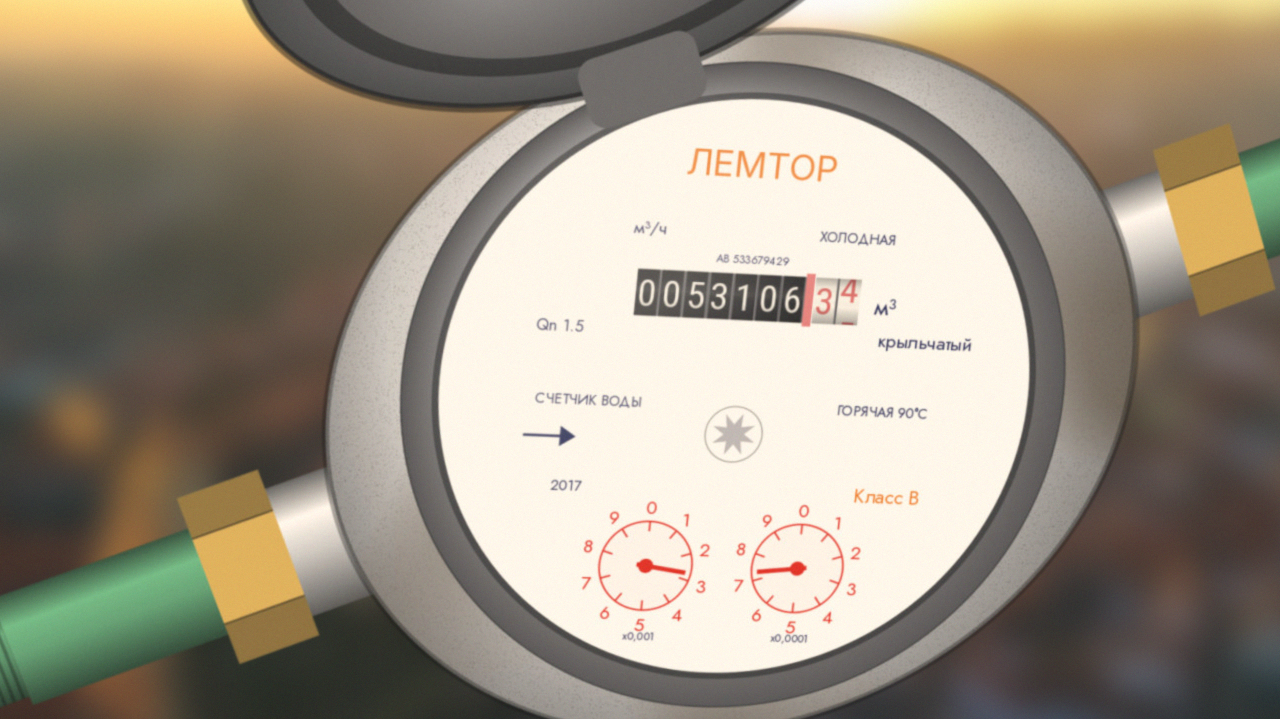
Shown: 53106.3427 (m³)
